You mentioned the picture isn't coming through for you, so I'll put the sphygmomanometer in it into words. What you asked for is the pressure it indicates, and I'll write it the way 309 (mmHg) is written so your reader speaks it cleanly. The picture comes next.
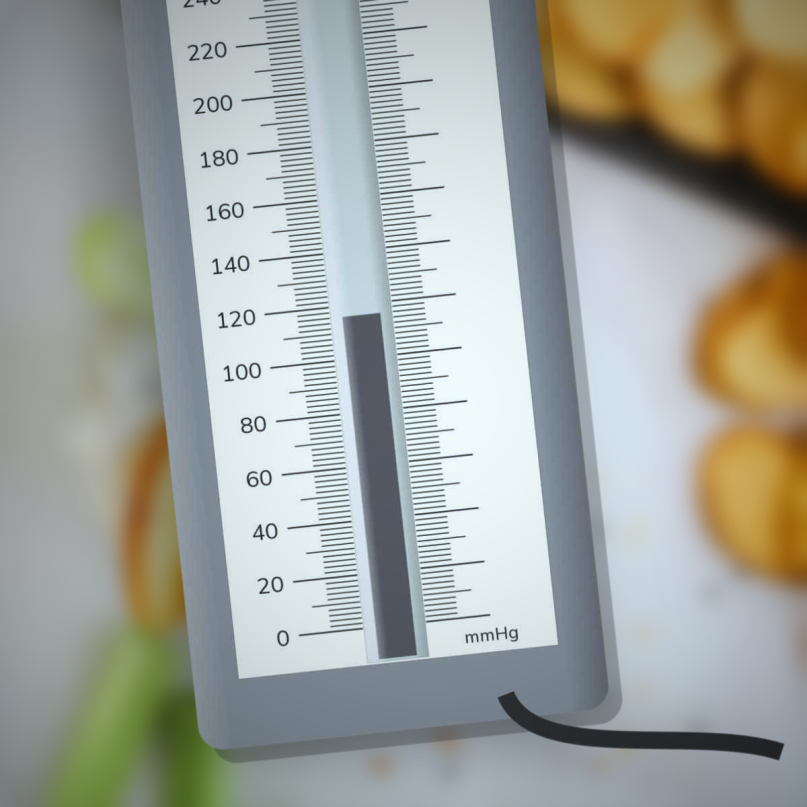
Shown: 116 (mmHg)
